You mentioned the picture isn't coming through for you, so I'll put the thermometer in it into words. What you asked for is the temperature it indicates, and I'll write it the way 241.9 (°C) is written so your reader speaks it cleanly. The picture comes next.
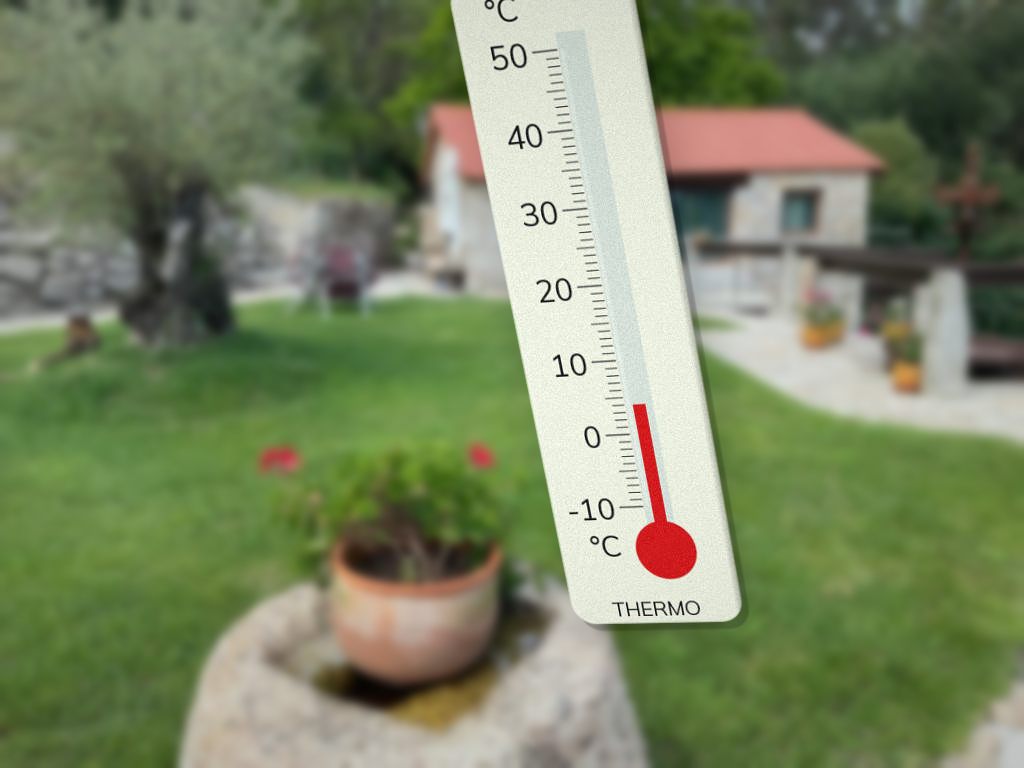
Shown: 4 (°C)
